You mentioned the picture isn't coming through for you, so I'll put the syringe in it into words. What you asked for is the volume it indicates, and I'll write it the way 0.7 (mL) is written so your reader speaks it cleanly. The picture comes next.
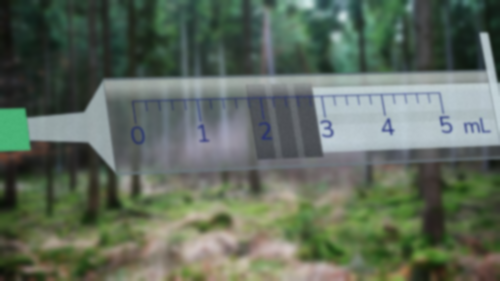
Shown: 1.8 (mL)
